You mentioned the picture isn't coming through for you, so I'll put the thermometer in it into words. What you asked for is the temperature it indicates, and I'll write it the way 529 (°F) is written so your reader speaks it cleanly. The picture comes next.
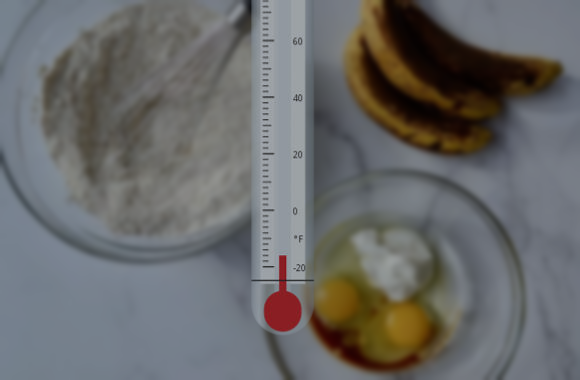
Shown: -16 (°F)
